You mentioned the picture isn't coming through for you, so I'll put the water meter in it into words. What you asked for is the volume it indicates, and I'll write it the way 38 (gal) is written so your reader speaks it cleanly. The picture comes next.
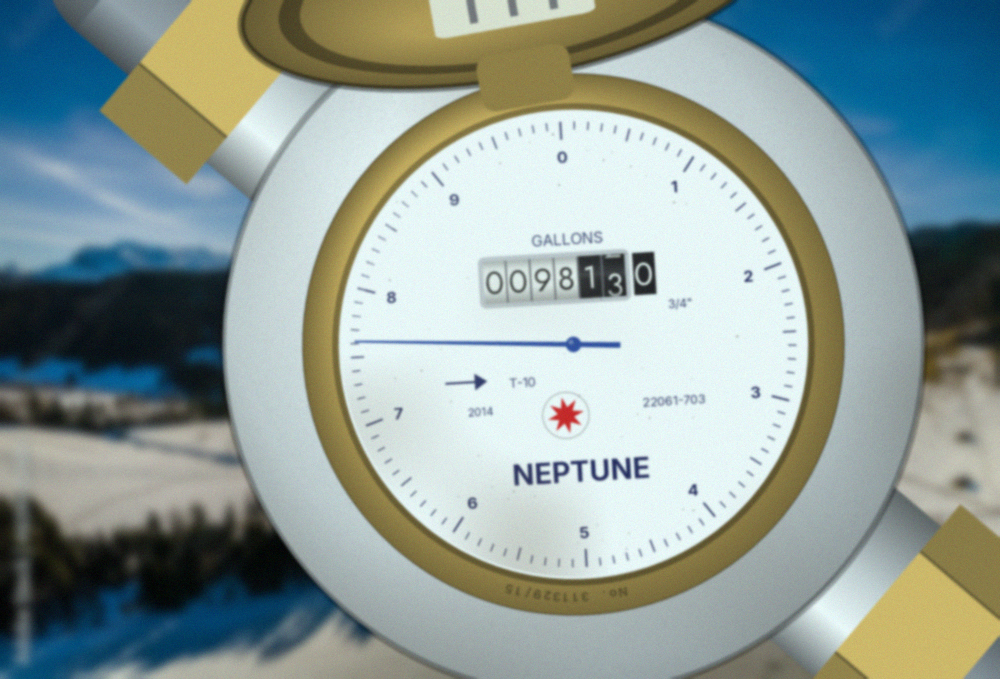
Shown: 98127.6 (gal)
